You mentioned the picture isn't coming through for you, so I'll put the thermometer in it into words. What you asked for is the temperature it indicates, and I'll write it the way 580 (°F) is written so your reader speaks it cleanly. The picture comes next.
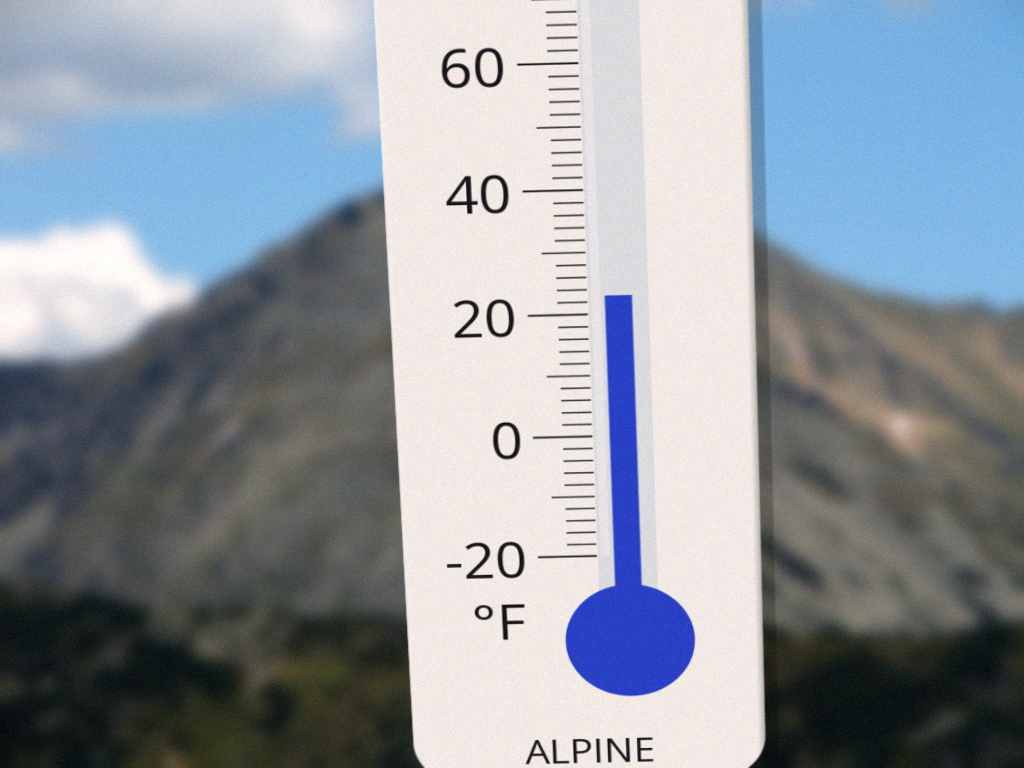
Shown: 23 (°F)
